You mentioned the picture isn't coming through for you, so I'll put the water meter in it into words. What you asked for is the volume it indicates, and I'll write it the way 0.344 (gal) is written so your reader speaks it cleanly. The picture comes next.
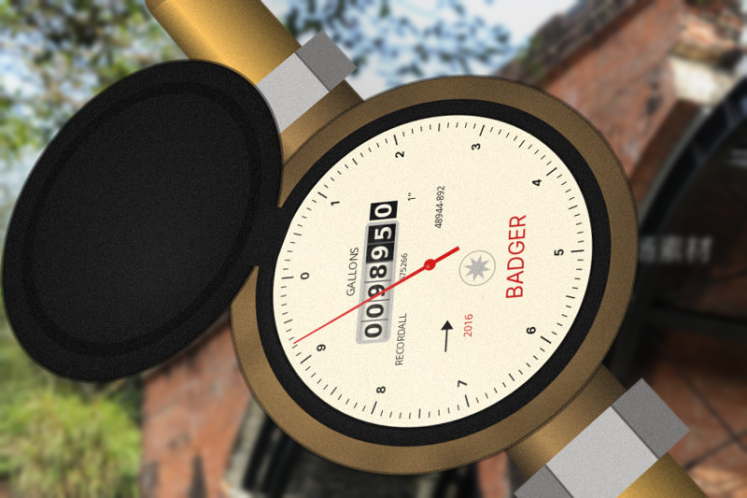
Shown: 98949.2 (gal)
